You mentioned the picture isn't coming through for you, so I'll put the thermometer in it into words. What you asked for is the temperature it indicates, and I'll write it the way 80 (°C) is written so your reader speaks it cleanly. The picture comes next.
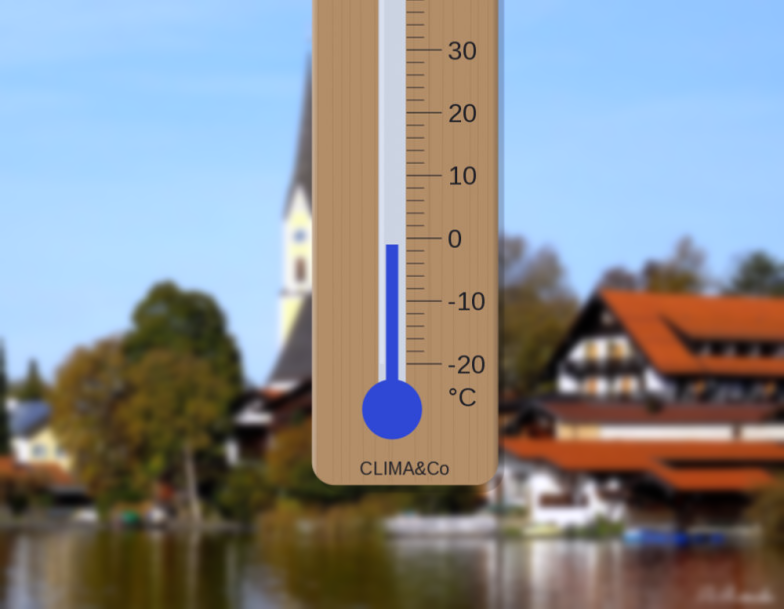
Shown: -1 (°C)
